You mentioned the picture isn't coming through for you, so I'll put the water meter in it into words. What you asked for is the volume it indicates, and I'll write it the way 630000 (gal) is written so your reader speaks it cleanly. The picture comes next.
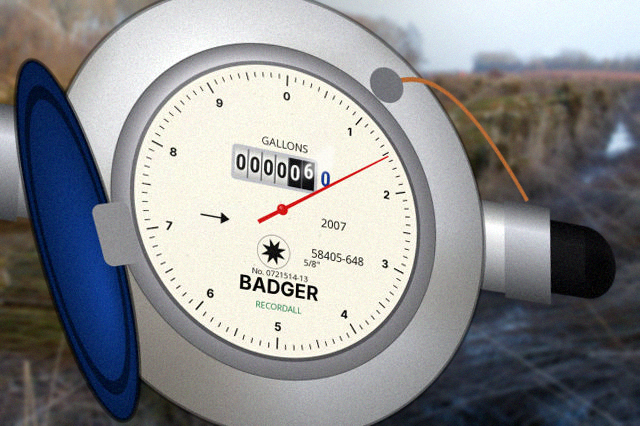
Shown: 61.5 (gal)
